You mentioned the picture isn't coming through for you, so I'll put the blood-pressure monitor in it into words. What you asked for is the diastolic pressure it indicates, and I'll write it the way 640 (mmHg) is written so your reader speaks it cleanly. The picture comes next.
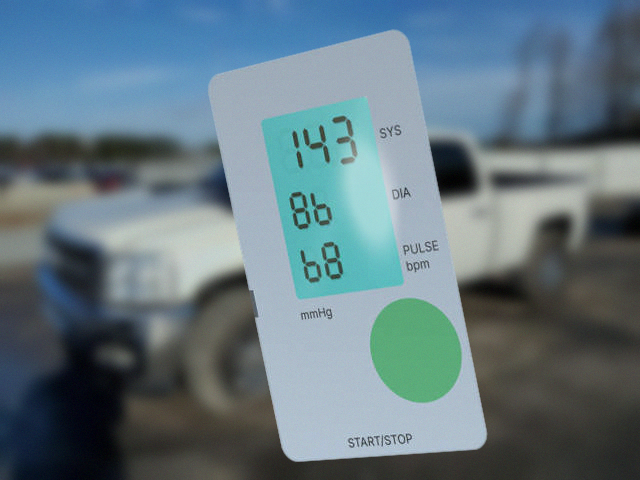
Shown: 86 (mmHg)
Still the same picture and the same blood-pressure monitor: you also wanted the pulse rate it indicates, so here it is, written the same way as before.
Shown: 68 (bpm)
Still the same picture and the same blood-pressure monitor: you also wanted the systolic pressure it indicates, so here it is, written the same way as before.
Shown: 143 (mmHg)
